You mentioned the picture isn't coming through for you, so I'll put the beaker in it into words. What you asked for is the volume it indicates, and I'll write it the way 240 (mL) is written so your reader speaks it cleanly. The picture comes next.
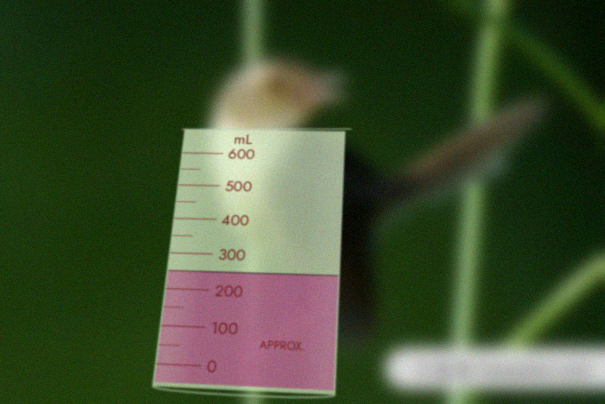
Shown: 250 (mL)
